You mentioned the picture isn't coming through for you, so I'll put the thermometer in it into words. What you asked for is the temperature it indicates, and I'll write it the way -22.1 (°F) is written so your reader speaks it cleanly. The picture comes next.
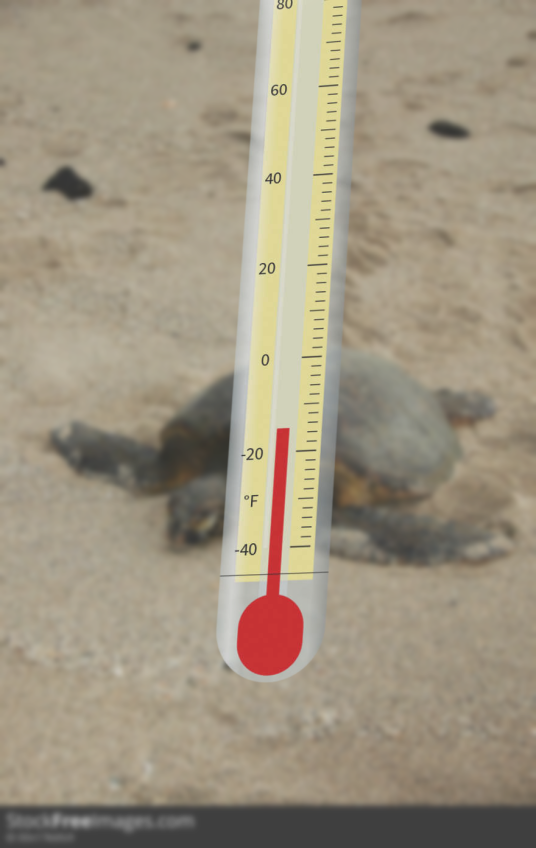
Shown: -15 (°F)
